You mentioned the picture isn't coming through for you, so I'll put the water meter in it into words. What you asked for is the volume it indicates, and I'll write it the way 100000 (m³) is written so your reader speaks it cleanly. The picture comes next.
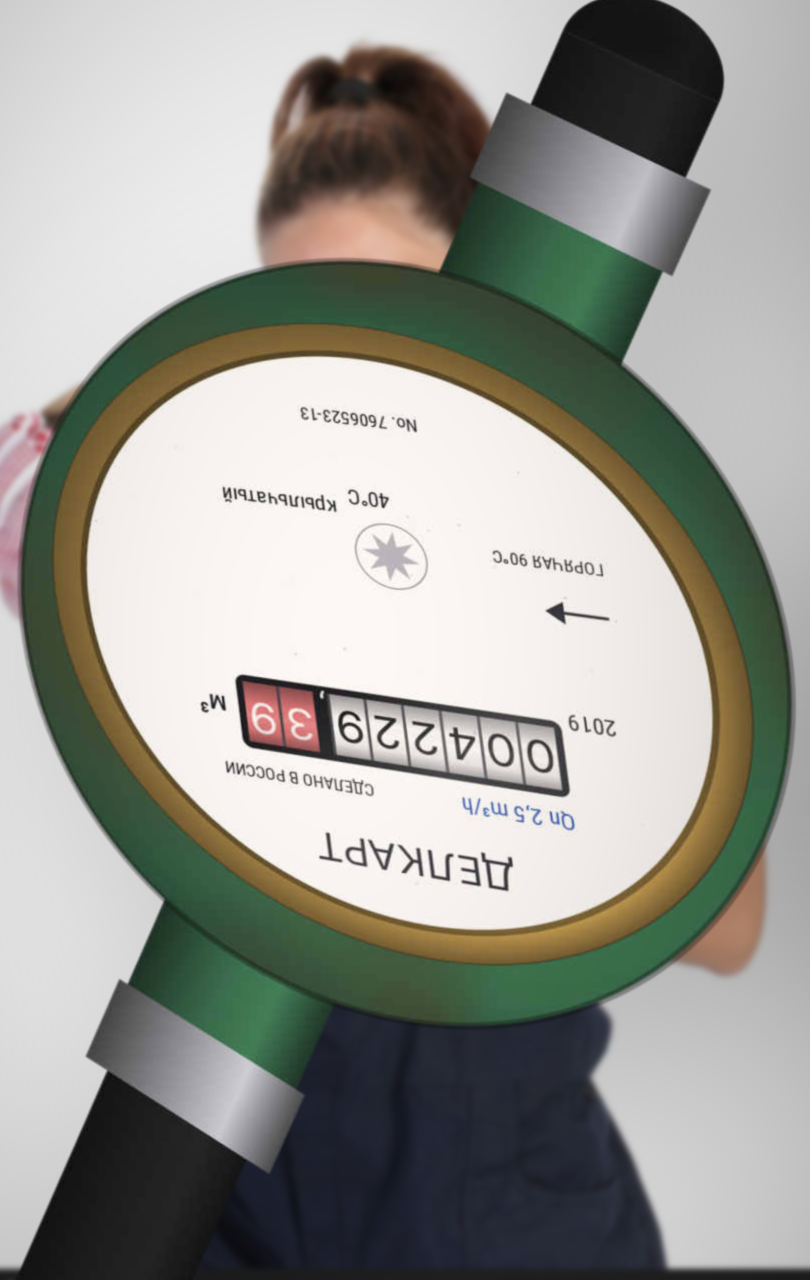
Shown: 4229.39 (m³)
